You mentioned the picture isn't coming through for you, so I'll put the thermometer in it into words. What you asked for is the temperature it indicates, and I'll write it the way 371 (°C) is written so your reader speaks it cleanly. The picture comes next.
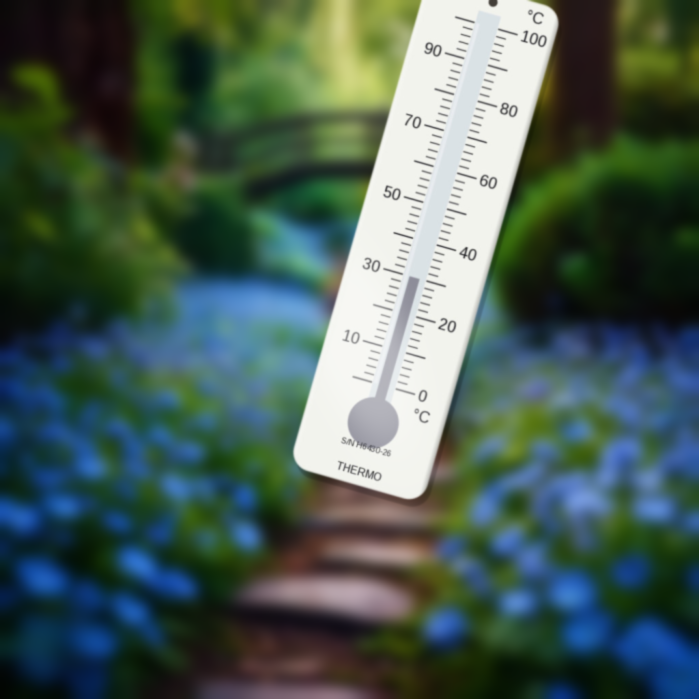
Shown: 30 (°C)
